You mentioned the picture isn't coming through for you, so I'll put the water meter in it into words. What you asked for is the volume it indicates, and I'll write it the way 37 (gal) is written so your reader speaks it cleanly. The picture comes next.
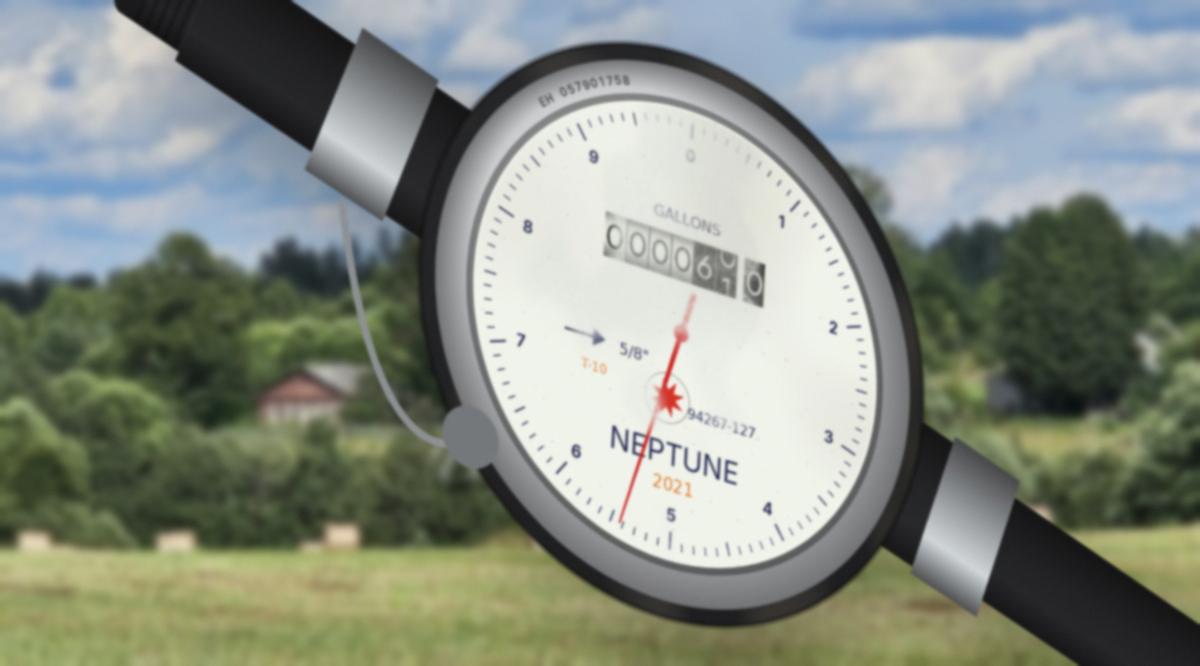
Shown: 605.4 (gal)
